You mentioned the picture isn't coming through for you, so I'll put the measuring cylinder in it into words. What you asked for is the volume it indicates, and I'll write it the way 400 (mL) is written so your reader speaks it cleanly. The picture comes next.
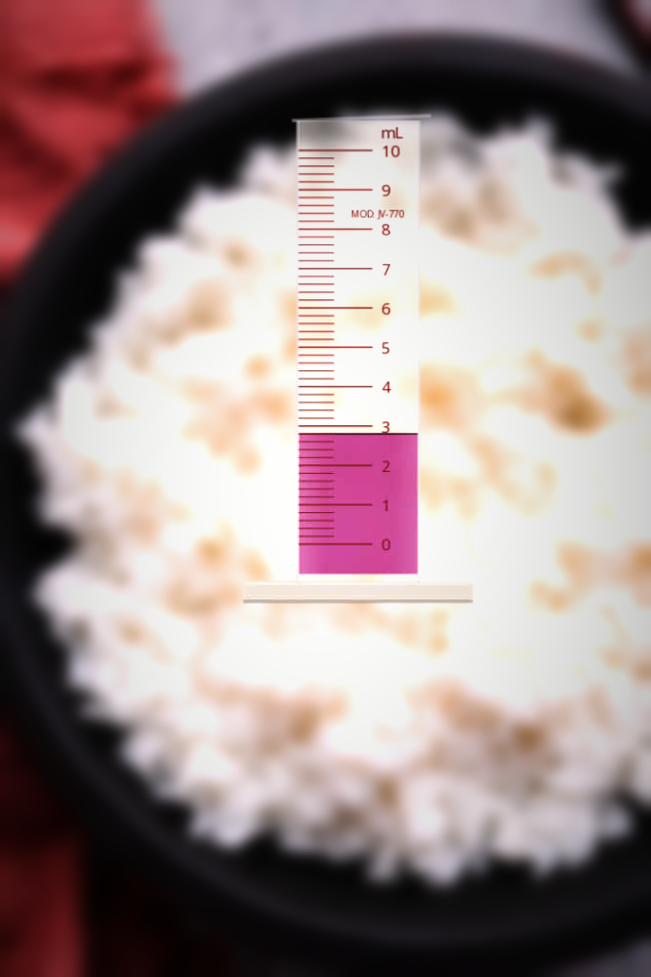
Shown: 2.8 (mL)
